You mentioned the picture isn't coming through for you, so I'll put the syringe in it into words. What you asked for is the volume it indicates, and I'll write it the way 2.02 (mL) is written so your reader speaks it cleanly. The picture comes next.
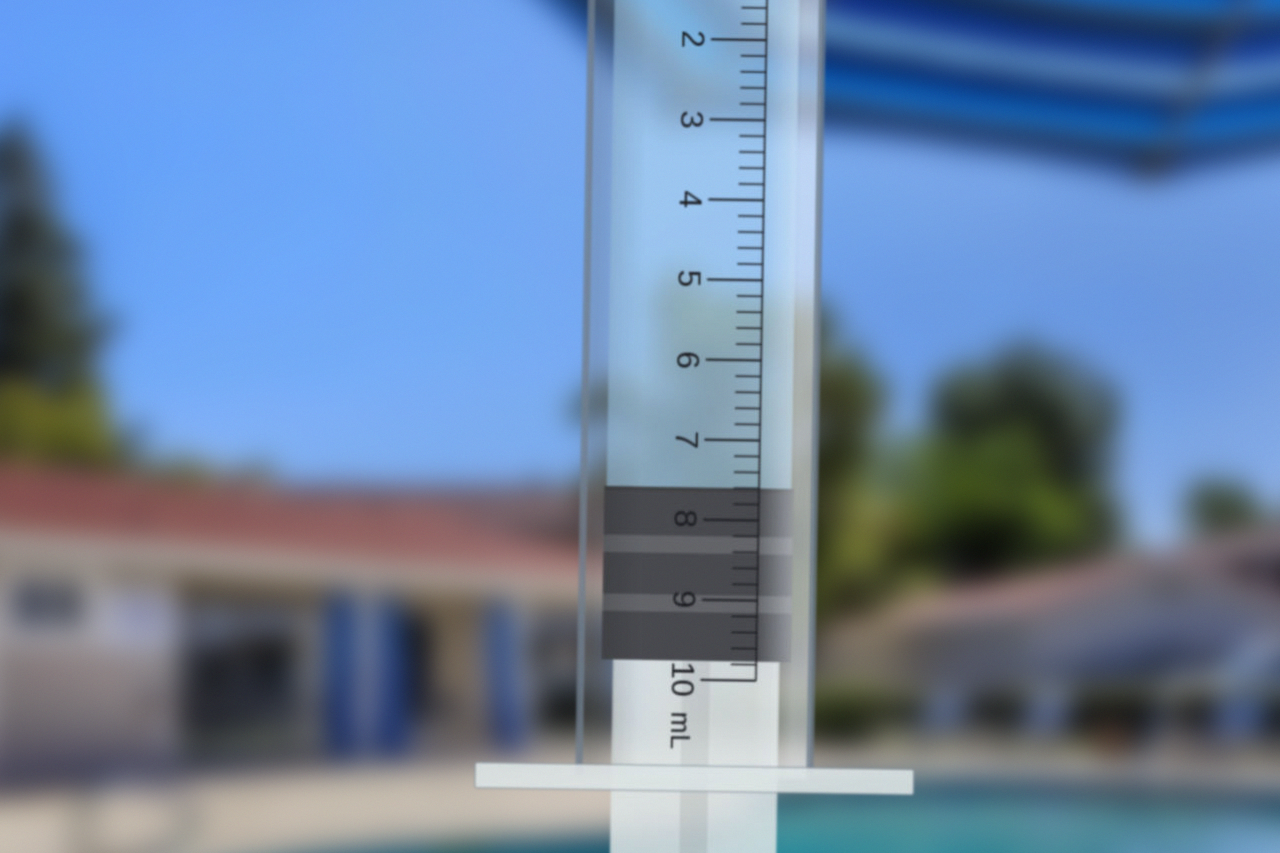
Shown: 7.6 (mL)
